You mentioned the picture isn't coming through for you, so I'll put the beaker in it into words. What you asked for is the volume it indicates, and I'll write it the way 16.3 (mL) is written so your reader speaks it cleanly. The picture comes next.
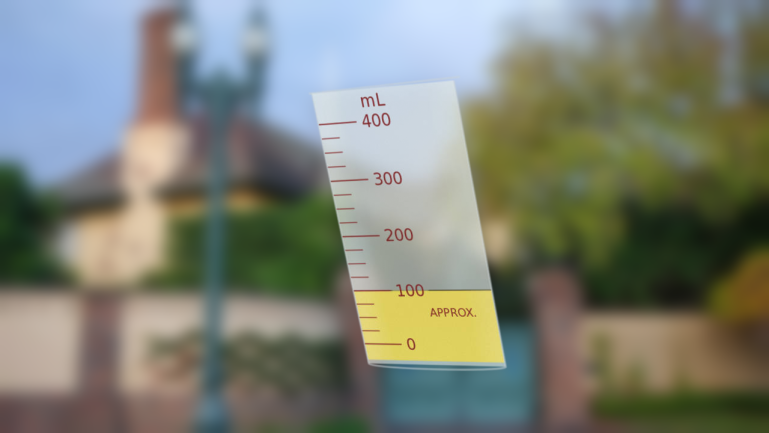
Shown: 100 (mL)
